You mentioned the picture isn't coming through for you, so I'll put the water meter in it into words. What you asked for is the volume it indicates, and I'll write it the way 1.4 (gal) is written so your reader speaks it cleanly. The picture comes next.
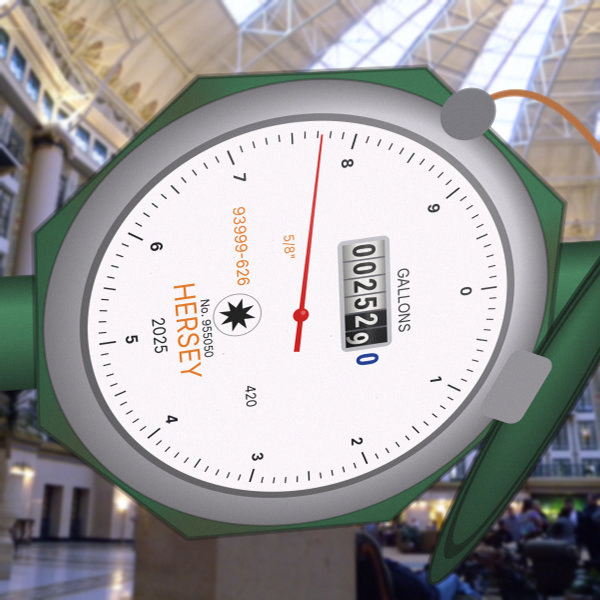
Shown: 25287.7 (gal)
